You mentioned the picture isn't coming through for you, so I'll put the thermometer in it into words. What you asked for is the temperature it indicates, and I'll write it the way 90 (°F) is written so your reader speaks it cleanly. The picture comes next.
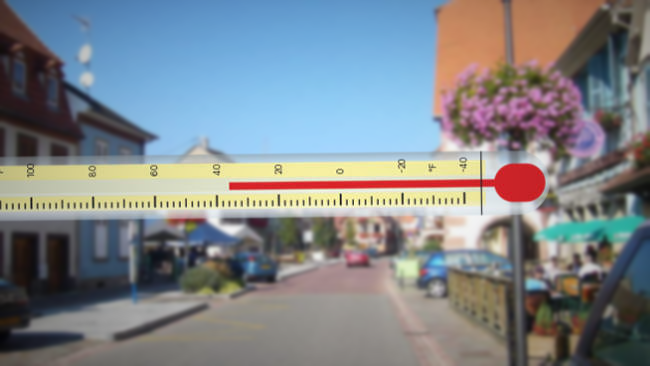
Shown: 36 (°F)
